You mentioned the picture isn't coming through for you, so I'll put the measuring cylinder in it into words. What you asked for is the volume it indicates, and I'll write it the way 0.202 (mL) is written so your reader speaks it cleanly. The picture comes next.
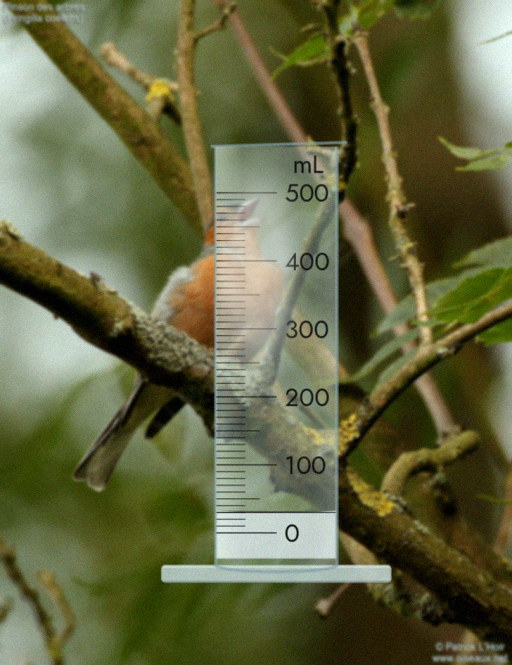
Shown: 30 (mL)
